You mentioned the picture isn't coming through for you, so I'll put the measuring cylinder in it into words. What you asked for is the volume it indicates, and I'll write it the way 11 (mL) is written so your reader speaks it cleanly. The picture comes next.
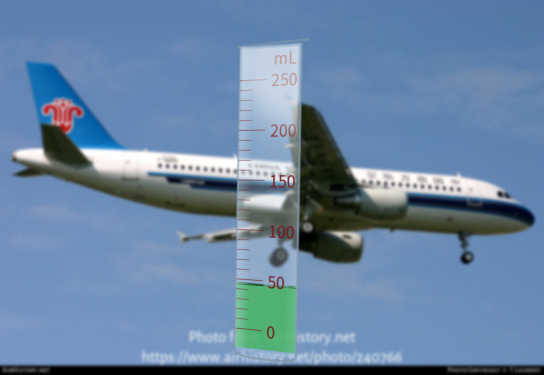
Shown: 45 (mL)
